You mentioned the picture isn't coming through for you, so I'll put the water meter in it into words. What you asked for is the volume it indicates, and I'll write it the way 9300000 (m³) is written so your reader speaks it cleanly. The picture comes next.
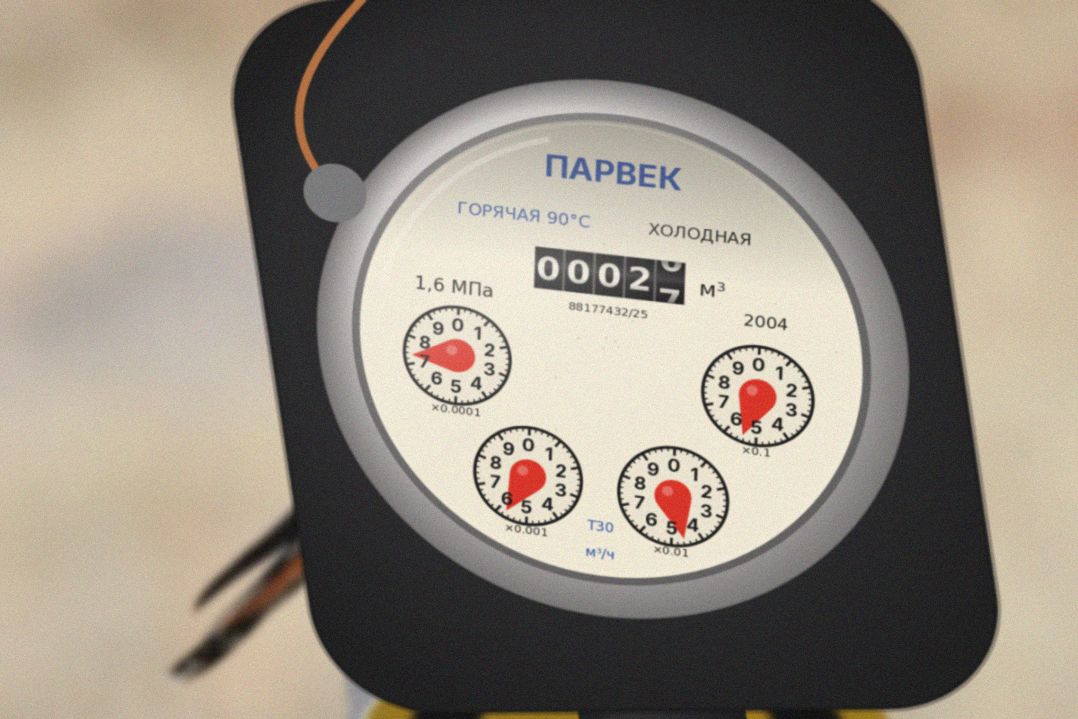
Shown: 26.5457 (m³)
